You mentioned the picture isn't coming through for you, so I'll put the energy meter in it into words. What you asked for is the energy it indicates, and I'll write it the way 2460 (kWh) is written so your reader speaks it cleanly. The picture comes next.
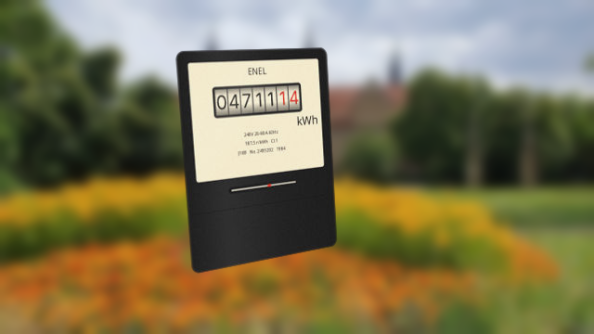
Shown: 4711.14 (kWh)
